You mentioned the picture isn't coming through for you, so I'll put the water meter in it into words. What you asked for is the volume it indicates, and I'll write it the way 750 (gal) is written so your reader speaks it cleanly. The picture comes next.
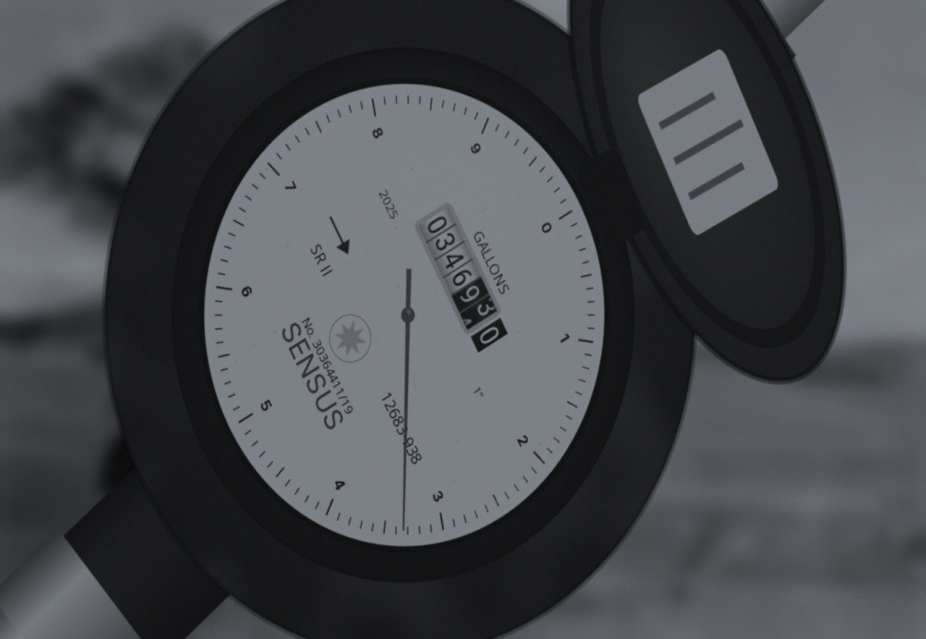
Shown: 346933.3 (gal)
